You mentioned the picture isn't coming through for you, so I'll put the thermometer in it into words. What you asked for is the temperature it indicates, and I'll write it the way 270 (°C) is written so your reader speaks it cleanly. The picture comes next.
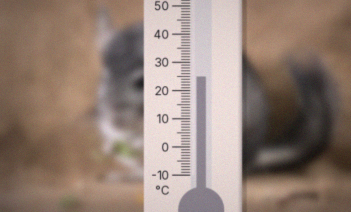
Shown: 25 (°C)
